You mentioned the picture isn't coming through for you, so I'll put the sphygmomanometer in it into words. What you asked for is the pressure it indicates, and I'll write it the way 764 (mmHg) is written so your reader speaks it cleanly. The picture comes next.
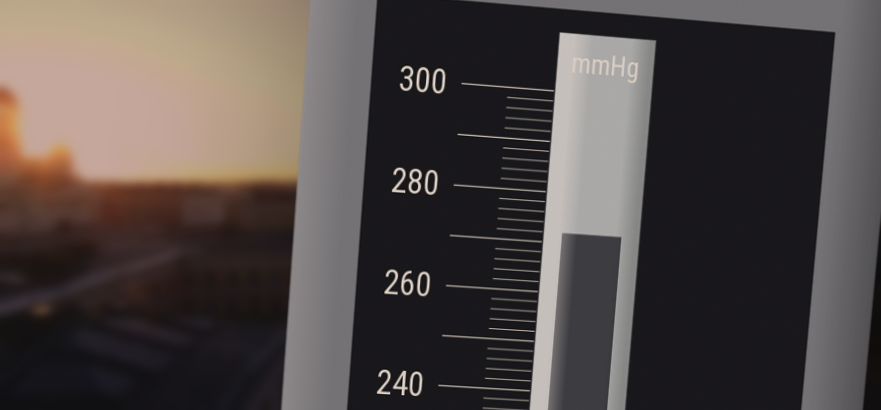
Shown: 272 (mmHg)
